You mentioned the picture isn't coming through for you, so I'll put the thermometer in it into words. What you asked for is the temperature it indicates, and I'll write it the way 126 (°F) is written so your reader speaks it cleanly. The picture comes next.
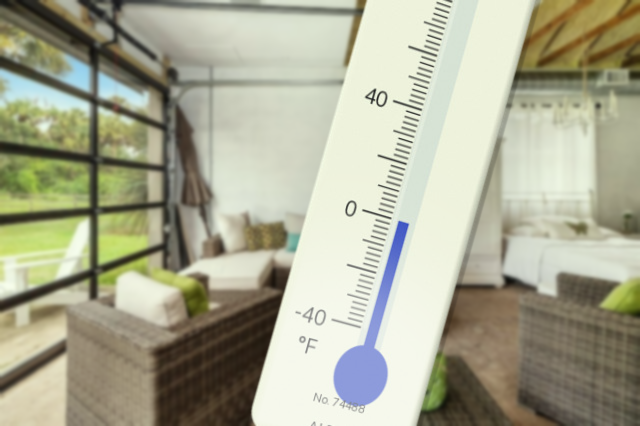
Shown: 0 (°F)
